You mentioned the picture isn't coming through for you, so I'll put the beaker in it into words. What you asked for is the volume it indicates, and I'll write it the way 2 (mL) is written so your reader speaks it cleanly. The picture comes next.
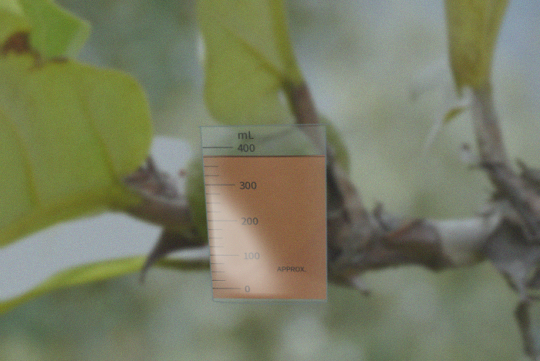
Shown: 375 (mL)
